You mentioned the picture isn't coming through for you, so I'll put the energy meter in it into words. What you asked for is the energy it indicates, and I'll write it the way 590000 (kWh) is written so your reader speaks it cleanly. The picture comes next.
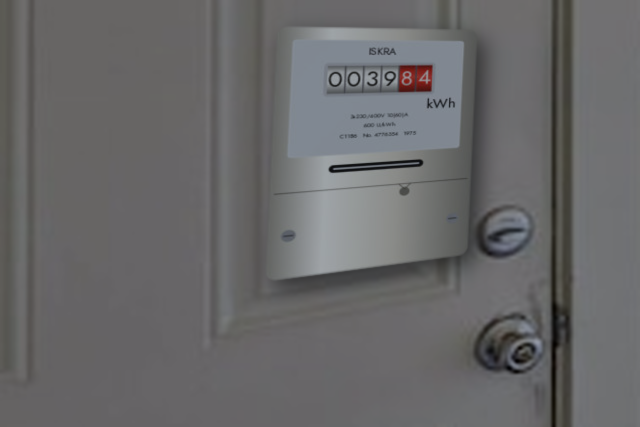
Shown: 39.84 (kWh)
